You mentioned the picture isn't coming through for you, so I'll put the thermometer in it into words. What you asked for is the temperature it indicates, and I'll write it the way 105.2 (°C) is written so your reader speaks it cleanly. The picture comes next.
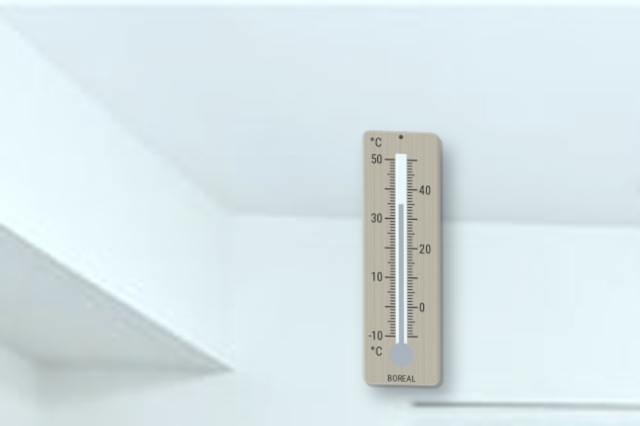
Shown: 35 (°C)
